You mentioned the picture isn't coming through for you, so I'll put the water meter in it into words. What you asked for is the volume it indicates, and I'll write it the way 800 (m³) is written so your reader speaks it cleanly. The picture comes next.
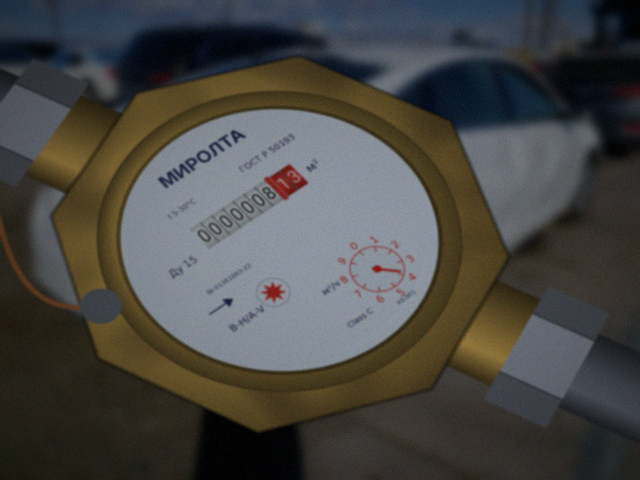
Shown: 8.133 (m³)
